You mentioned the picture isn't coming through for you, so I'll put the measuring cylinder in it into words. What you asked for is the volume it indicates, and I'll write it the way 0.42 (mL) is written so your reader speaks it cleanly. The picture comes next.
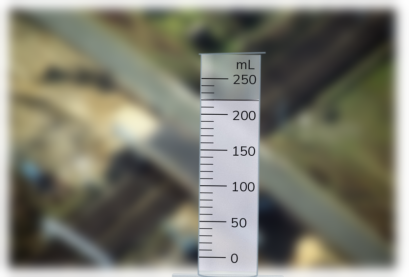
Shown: 220 (mL)
